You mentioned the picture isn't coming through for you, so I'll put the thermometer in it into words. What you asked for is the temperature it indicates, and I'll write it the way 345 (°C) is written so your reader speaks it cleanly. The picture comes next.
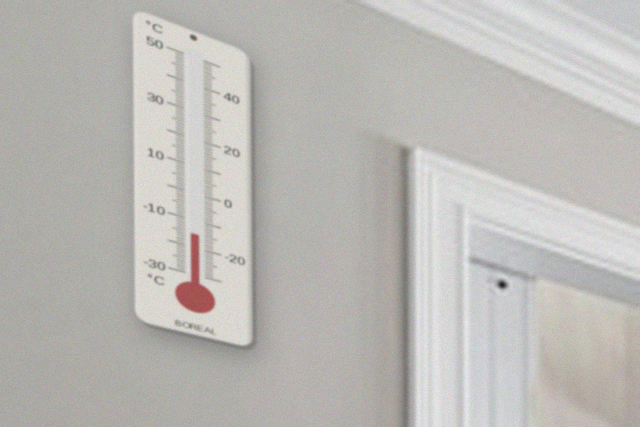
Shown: -15 (°C)
